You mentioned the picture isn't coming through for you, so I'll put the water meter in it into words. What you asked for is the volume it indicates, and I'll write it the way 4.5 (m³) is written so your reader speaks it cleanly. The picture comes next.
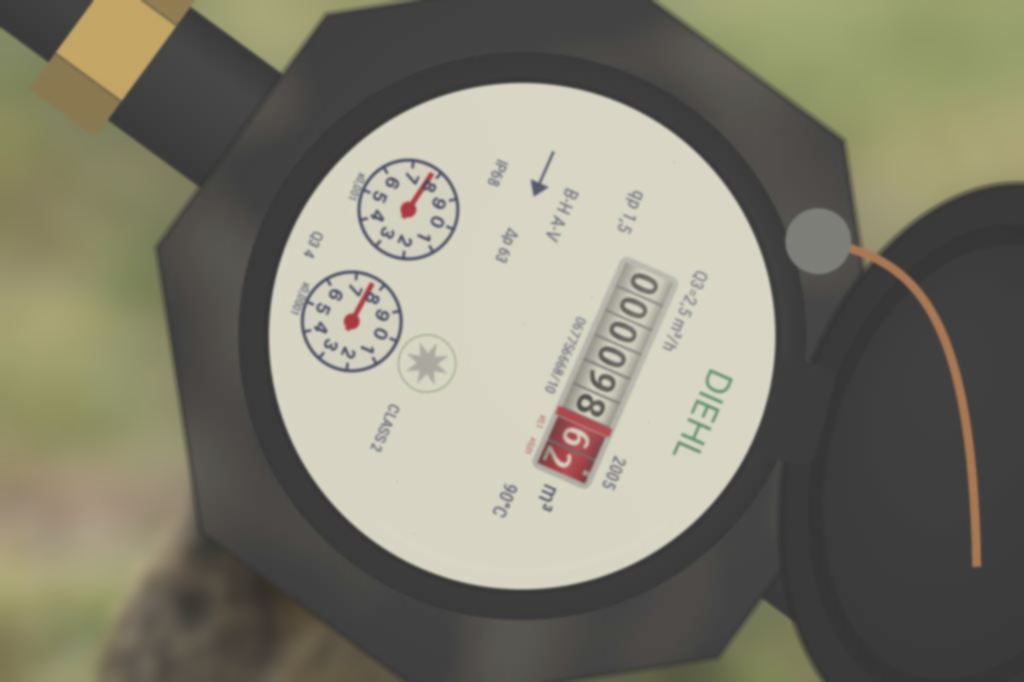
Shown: 98.6177 (m³)
